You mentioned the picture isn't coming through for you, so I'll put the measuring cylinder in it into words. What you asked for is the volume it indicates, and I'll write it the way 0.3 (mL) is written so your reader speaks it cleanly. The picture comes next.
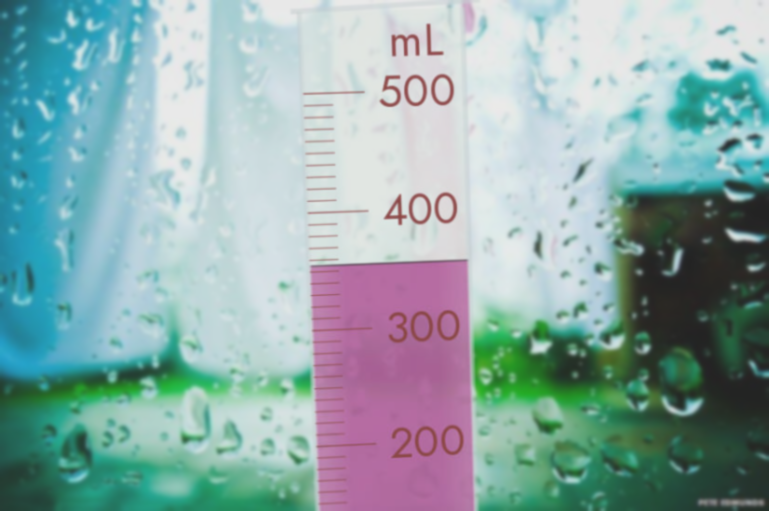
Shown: 355 (mL)
